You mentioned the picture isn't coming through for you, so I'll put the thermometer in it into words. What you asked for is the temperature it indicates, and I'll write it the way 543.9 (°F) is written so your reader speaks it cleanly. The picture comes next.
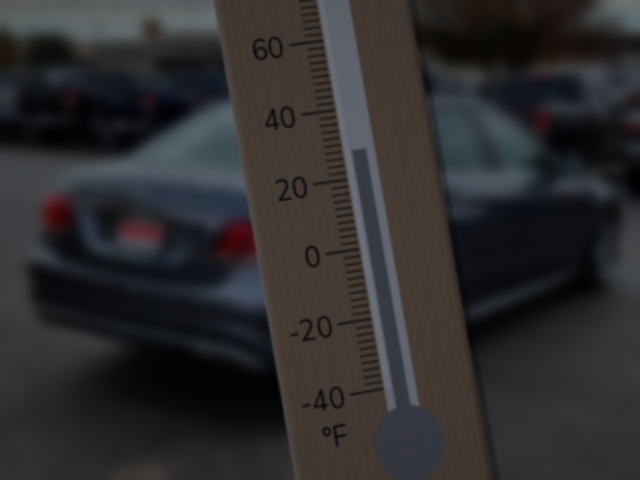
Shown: 28 (°F)
